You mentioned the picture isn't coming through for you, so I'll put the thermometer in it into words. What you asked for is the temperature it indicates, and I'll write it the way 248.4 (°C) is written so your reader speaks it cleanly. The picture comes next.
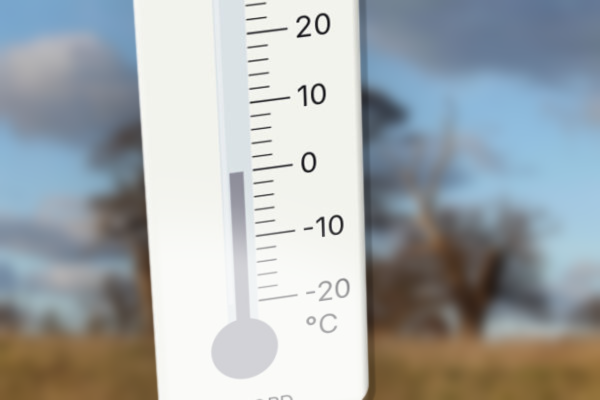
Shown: 0 (°C)
